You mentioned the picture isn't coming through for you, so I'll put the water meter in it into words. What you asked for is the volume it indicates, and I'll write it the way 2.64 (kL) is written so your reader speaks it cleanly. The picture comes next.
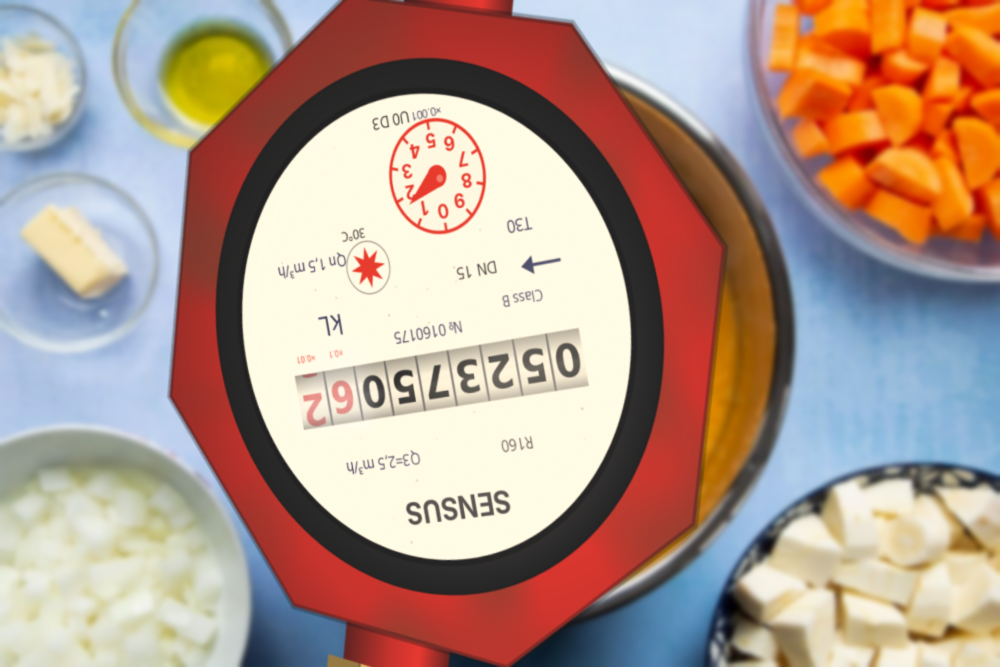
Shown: 523750.621 (kL)
